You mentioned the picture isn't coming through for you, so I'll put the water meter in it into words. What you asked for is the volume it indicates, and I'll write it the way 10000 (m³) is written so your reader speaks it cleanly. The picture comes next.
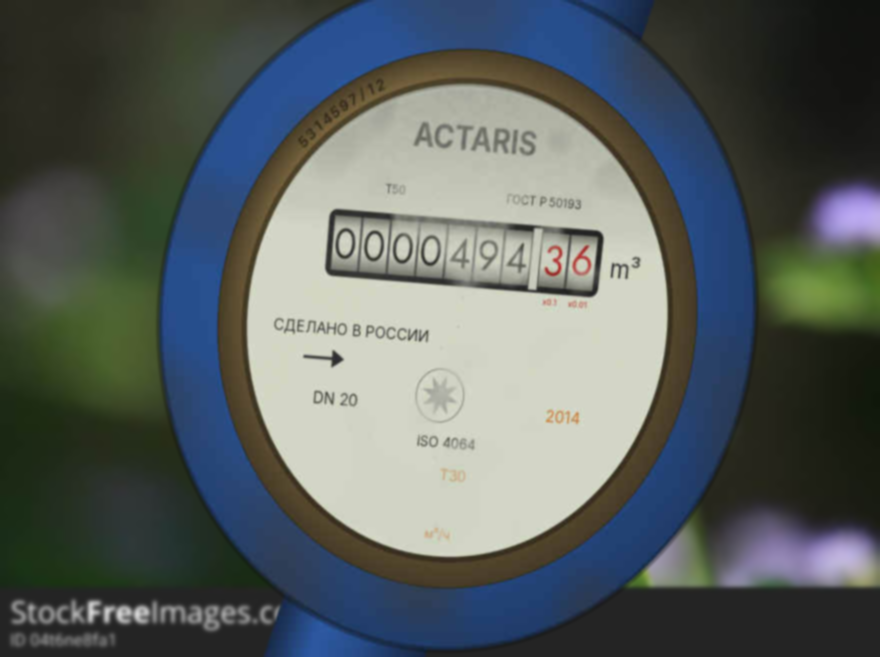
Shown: 494.36 (m³)
